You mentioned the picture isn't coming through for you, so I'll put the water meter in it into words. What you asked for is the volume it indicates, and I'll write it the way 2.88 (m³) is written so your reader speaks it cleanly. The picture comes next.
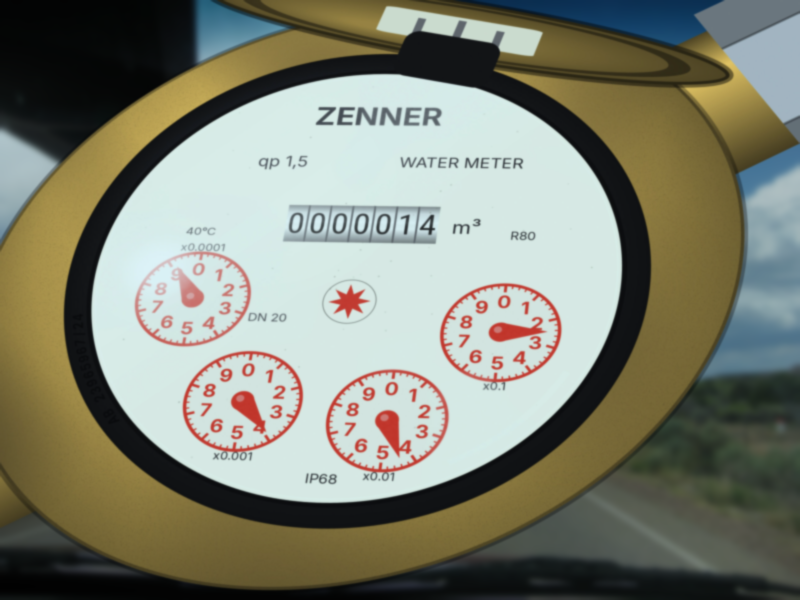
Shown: 14.2439 (m³)
